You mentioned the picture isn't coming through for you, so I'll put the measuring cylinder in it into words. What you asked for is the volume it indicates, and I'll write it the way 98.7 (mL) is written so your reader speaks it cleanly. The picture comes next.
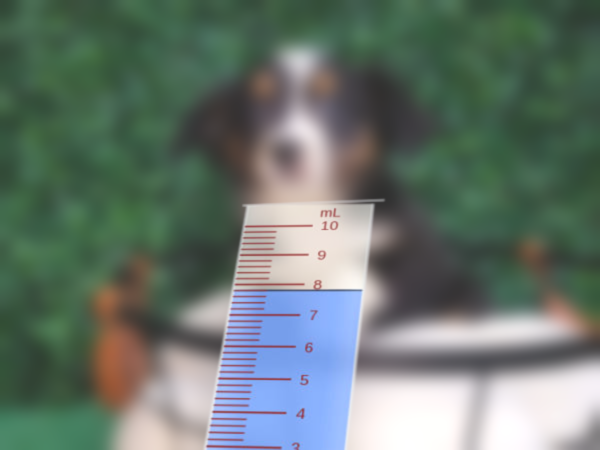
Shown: 7.8 (mL)
